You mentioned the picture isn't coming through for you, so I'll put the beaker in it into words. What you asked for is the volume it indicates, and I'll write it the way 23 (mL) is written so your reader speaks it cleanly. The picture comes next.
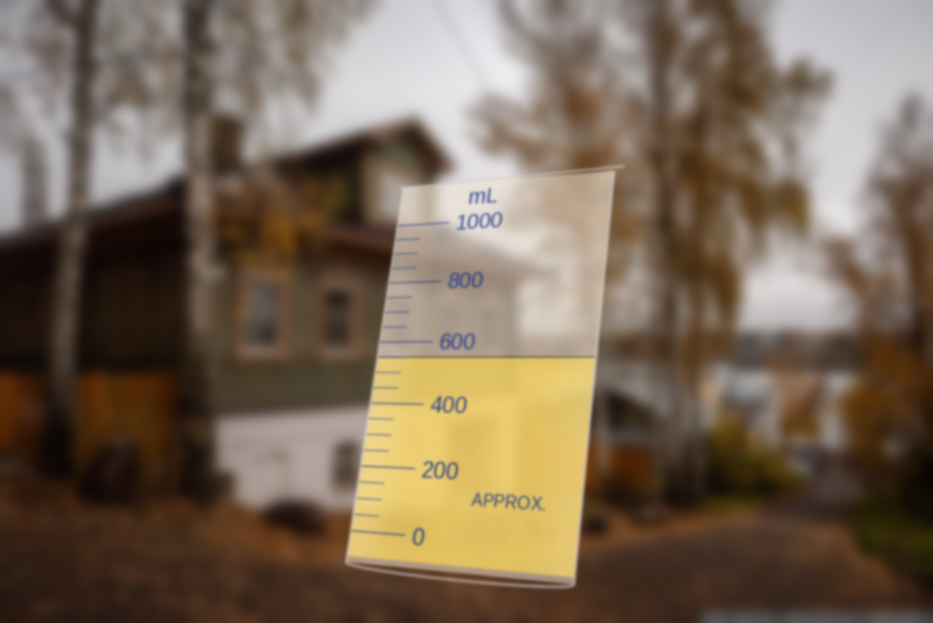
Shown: 550 (mL)
